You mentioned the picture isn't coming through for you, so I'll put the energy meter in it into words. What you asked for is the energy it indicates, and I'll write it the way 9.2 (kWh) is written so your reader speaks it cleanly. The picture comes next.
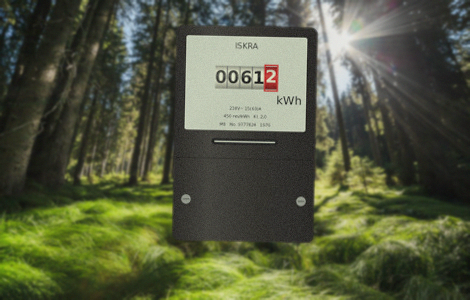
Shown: 61.2 (kWh)
